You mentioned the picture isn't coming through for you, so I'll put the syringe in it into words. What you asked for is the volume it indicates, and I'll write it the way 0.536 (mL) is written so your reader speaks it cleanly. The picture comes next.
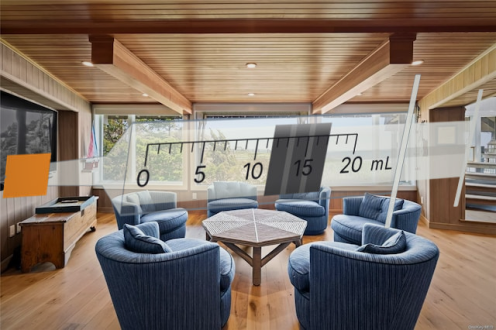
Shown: 11.5 (mL)
